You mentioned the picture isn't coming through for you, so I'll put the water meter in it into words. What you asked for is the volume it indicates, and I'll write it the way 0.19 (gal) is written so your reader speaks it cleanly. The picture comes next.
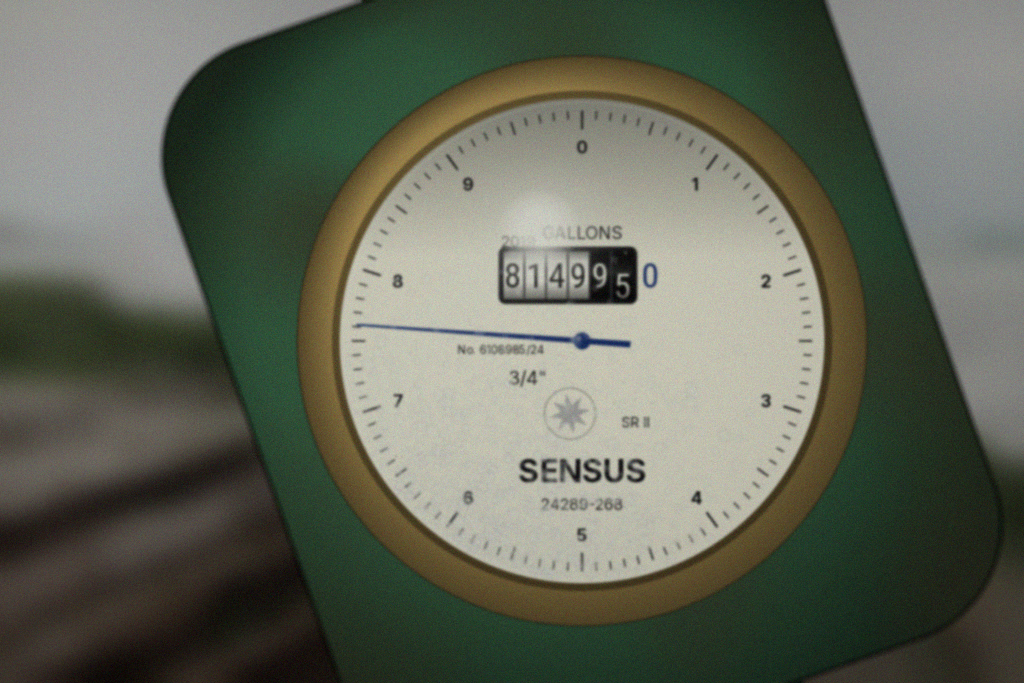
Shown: 8149947.6 (gal)
